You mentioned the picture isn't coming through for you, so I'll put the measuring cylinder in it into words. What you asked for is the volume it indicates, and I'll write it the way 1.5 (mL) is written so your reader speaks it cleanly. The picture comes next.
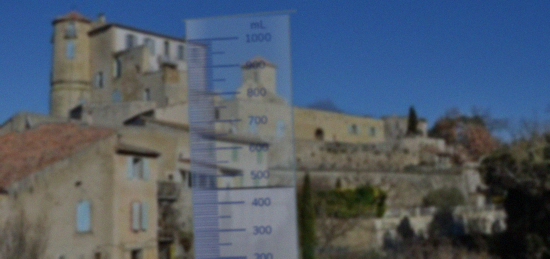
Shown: 450 (mL)
